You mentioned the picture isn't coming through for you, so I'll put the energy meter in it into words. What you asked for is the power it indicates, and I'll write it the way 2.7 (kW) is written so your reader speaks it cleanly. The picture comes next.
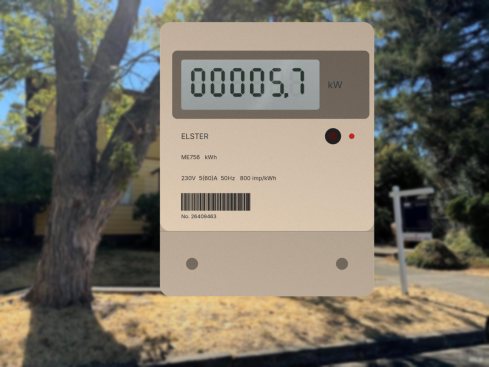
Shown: 5.7 (kW)
